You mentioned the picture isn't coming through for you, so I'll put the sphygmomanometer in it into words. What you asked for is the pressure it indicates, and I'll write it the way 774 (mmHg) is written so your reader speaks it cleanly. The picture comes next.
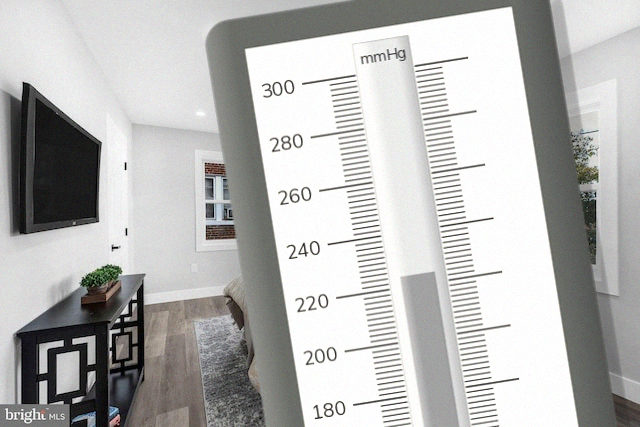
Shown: 224 (mmHg)
